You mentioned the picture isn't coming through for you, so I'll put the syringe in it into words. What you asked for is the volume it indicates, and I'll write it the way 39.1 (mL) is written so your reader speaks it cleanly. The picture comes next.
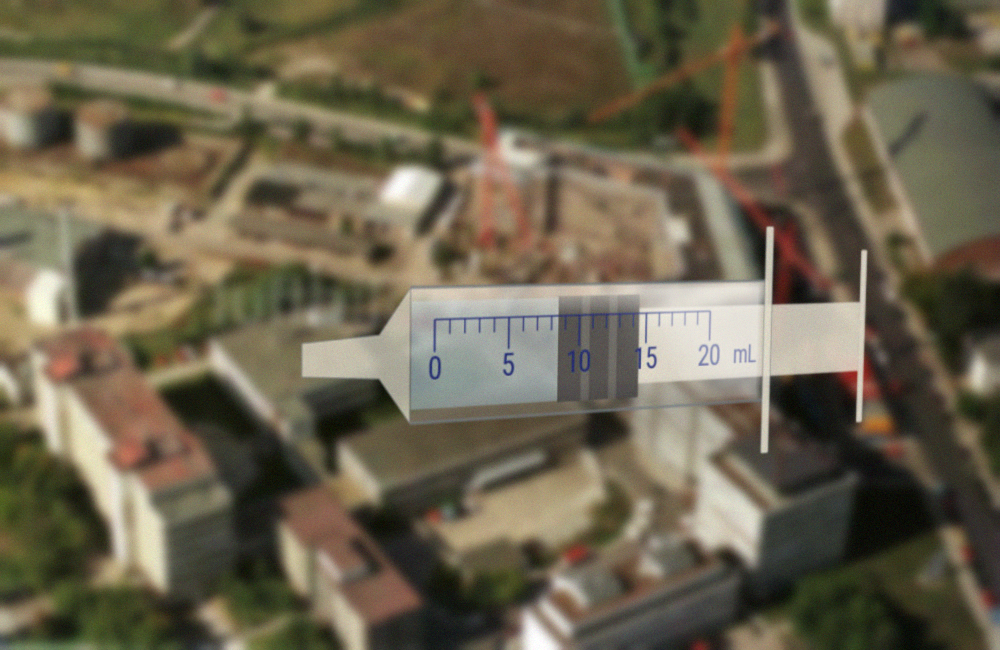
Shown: 8.5 (mL)
